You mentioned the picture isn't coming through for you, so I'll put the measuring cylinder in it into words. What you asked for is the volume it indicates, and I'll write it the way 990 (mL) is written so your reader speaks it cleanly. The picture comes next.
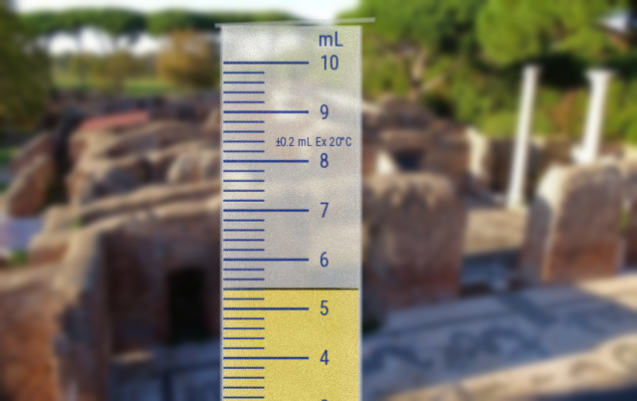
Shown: 5.4 (mL)
